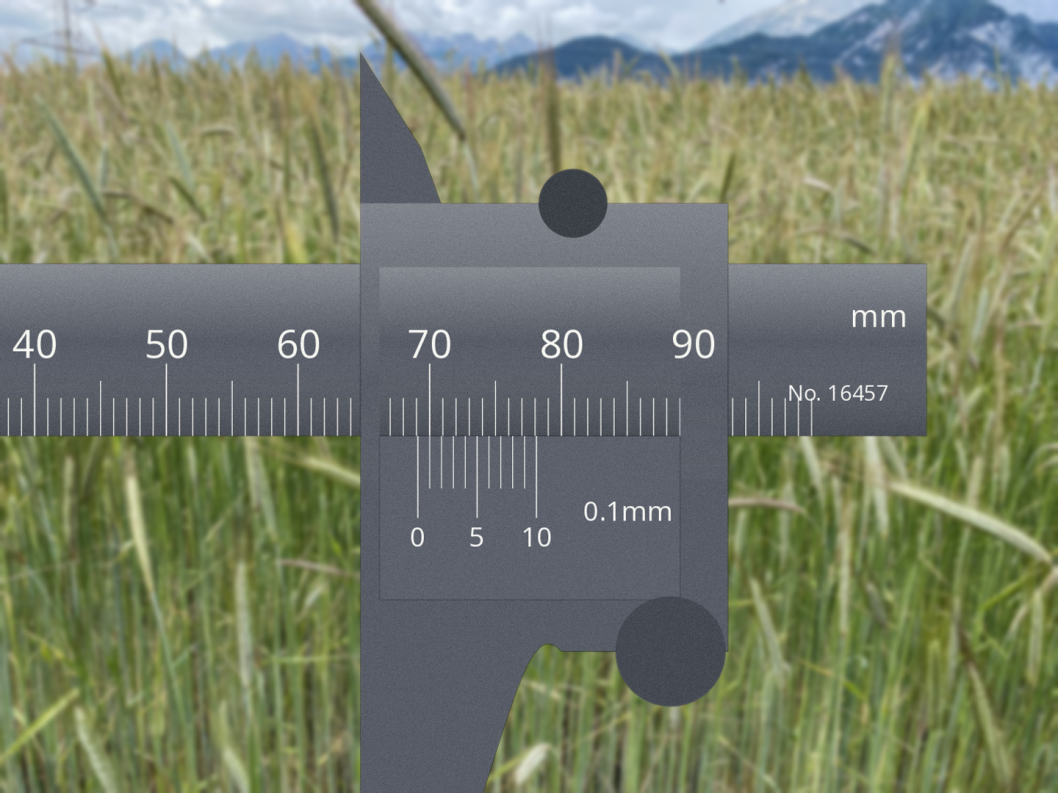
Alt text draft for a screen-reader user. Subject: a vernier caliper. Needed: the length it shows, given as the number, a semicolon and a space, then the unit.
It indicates 69.1; mm
